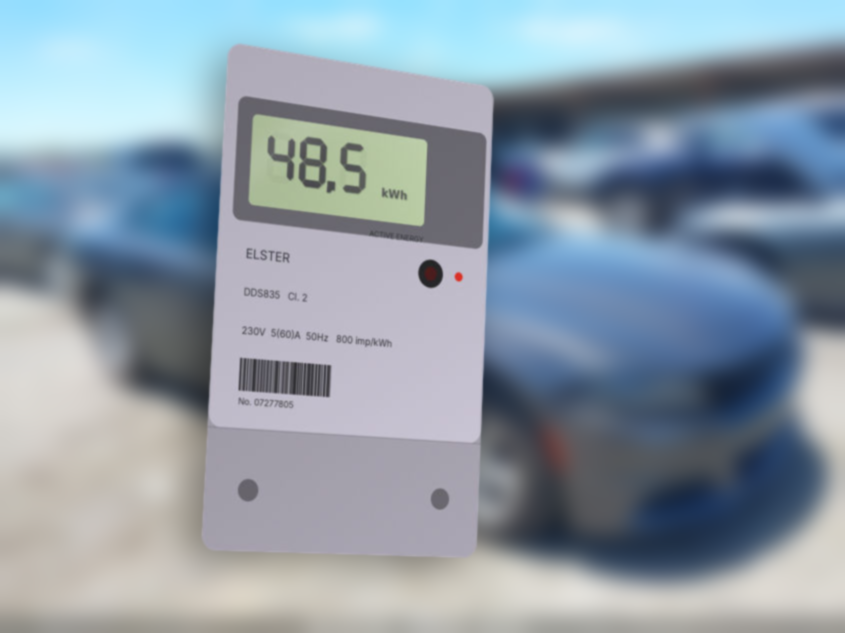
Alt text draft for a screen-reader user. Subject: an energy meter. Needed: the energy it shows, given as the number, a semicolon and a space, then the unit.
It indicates 48.5; kWh
